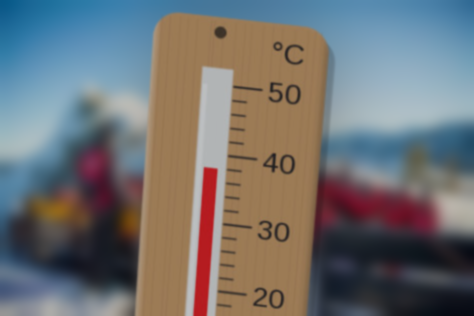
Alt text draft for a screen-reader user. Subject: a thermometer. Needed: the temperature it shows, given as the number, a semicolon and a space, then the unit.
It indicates 38; °C
